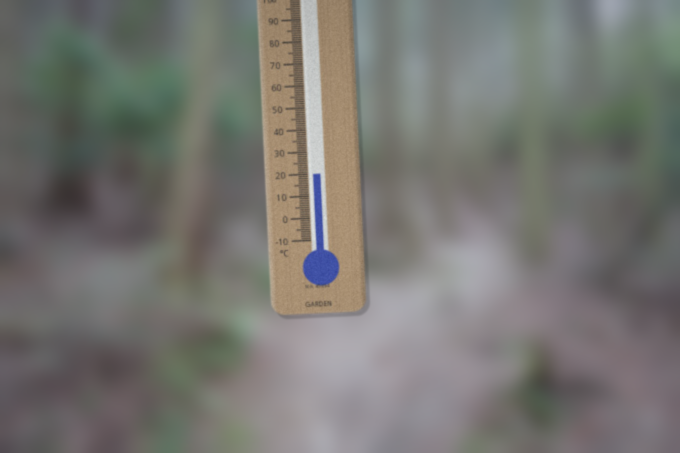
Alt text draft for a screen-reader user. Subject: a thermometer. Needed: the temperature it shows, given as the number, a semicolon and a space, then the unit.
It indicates 20; °C
